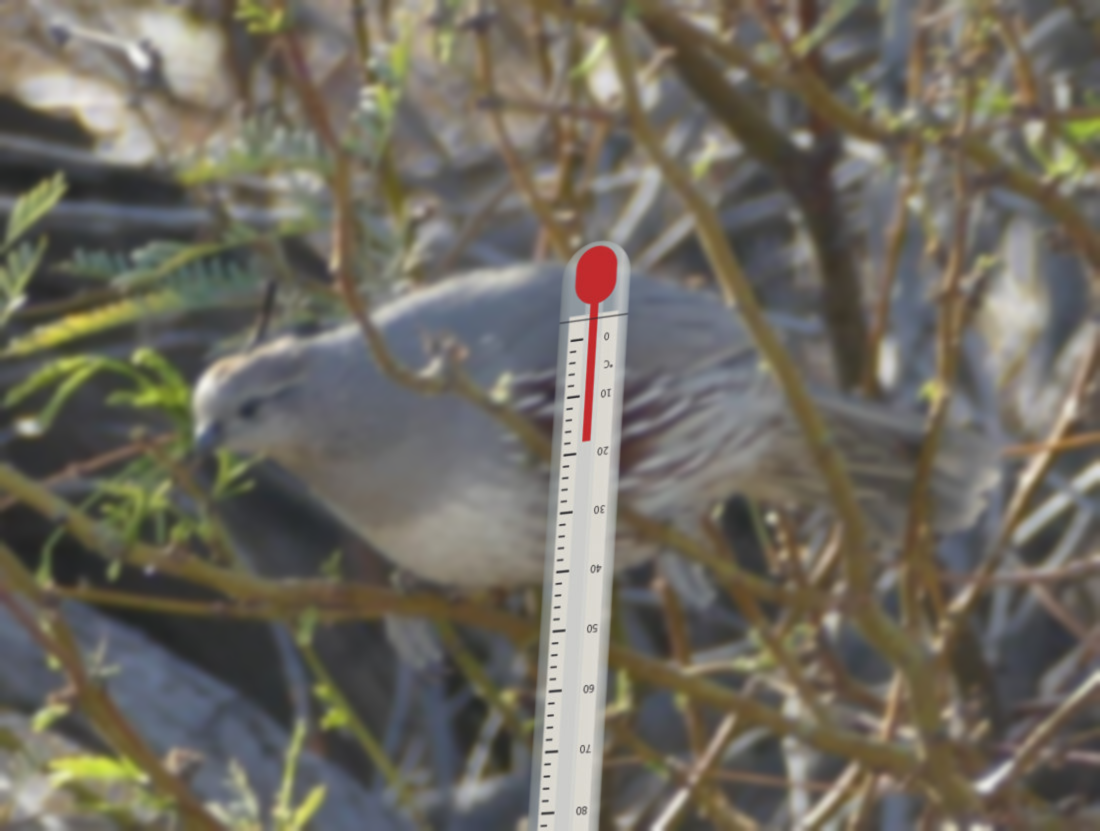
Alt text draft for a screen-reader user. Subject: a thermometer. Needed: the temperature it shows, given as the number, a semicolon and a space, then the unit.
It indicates 18; °C
